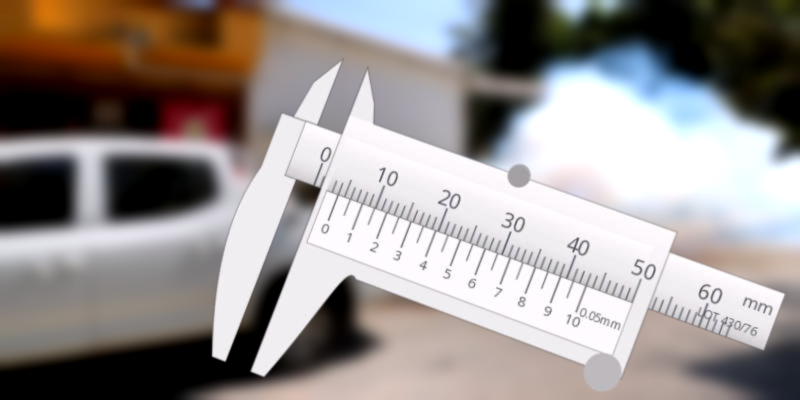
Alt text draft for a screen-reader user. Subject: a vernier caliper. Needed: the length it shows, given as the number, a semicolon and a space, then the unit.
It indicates 4.0; mm
